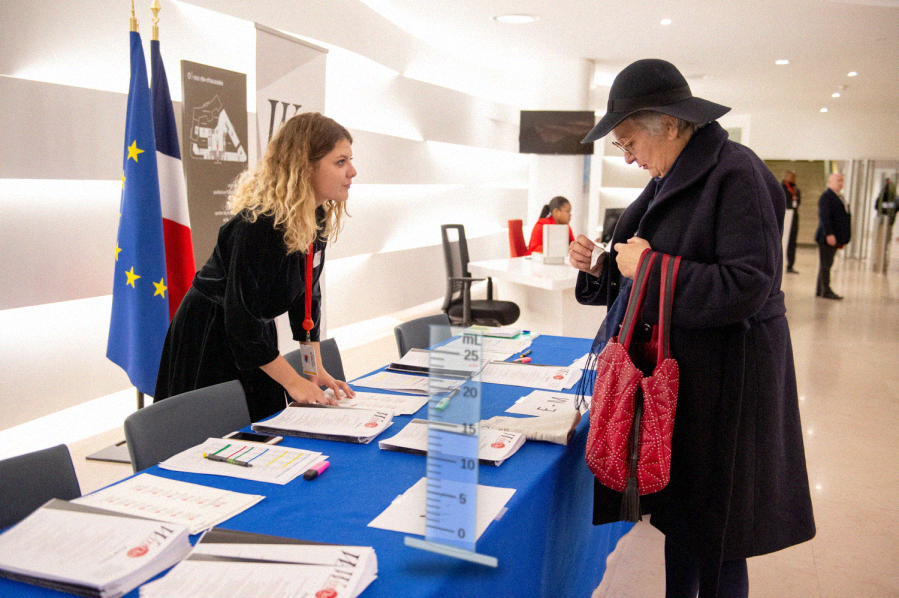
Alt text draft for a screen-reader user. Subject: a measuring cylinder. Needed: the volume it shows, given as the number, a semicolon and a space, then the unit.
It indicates 14; mL
